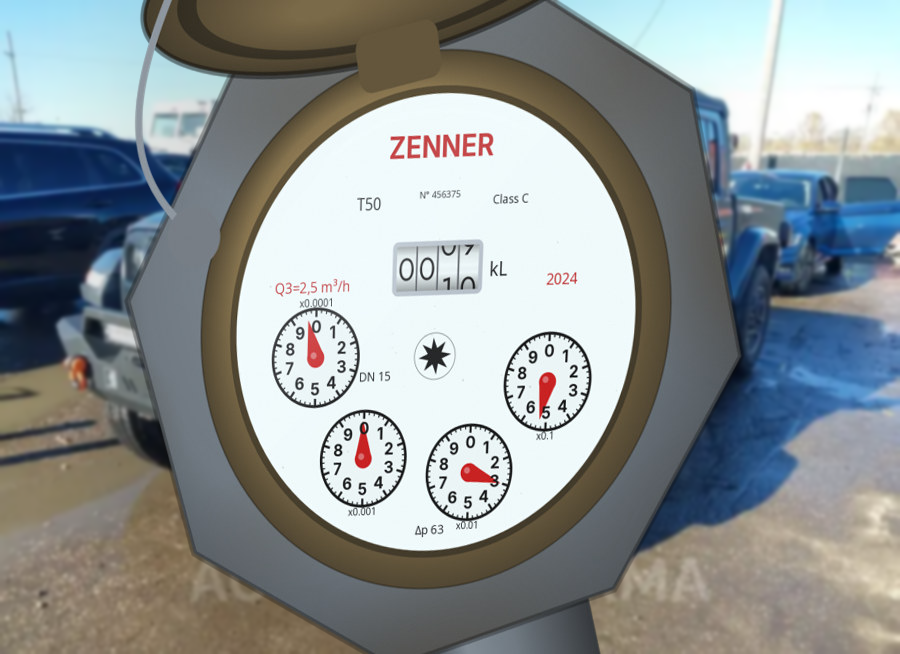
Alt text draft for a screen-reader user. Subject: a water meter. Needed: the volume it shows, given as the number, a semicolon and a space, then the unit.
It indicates 9.5299; kL
